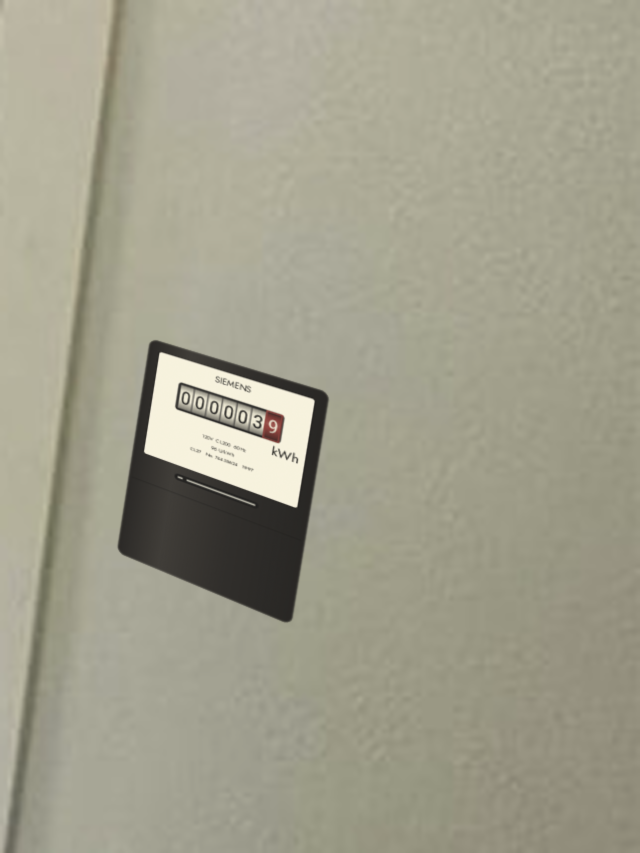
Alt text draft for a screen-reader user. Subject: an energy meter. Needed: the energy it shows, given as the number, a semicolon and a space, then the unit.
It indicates 3.9; kWh
